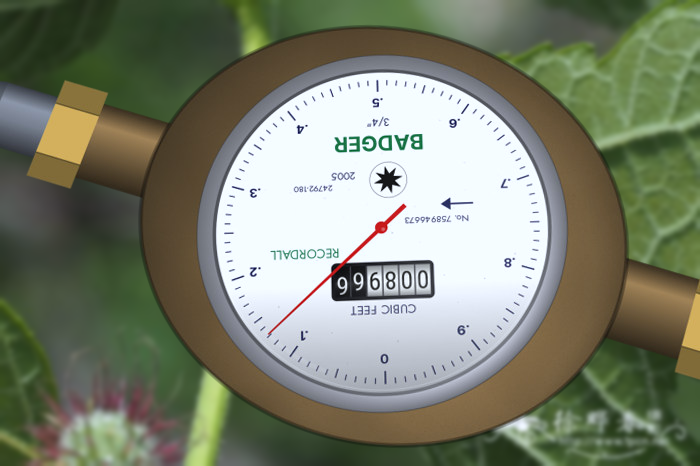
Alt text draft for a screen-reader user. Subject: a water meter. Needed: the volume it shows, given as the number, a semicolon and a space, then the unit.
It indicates 8966.13; ft³
